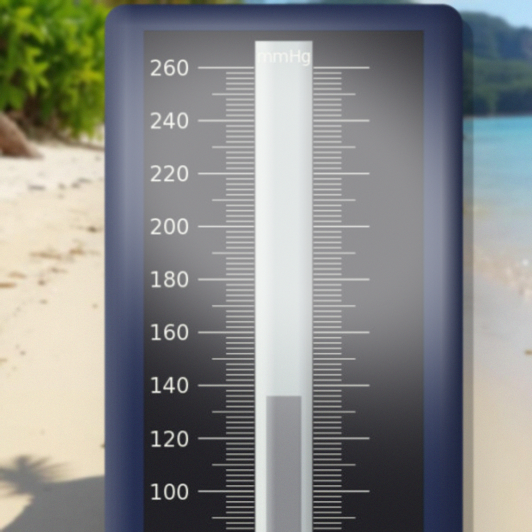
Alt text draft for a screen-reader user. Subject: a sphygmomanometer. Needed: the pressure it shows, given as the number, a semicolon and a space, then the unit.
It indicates 136; mmHg
